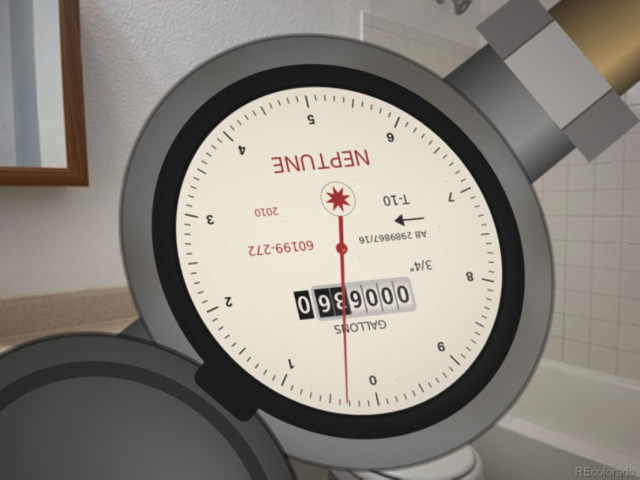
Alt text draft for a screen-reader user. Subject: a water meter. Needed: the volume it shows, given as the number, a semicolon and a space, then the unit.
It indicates 6360.3; gal
